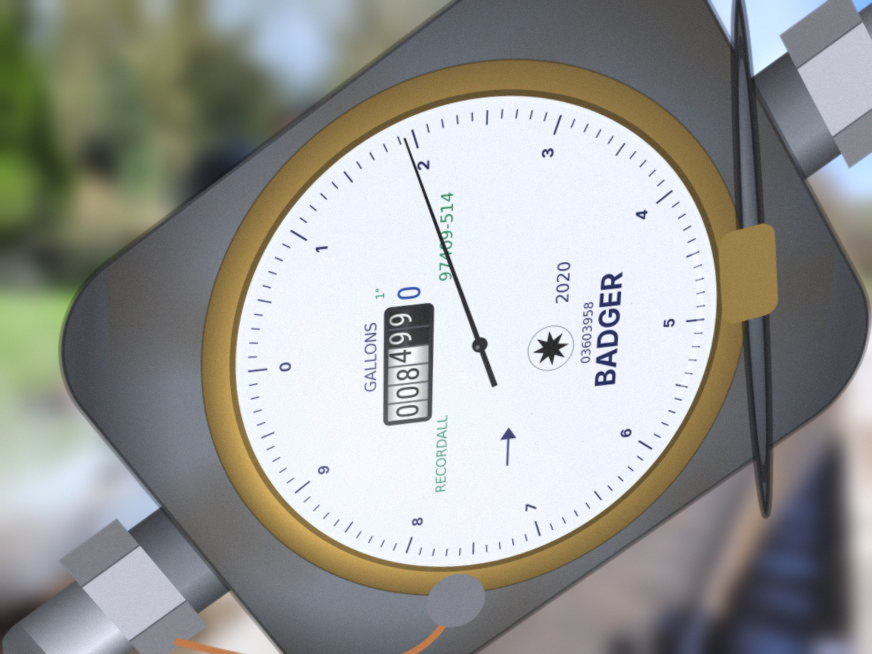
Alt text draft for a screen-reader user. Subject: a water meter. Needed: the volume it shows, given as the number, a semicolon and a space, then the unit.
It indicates 84991.9; gal
